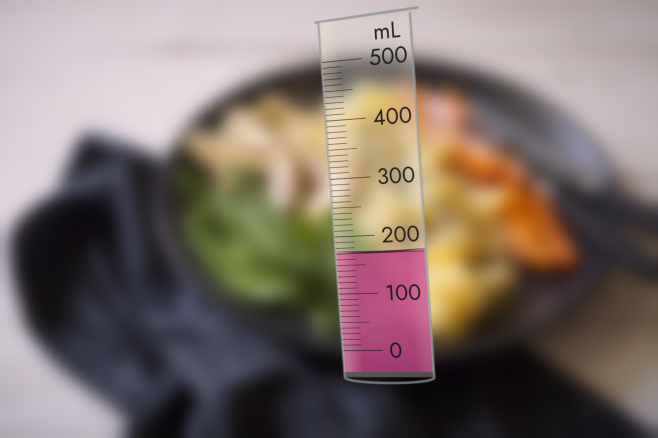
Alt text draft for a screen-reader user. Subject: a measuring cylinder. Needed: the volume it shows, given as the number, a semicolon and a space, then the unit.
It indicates 170; mL
